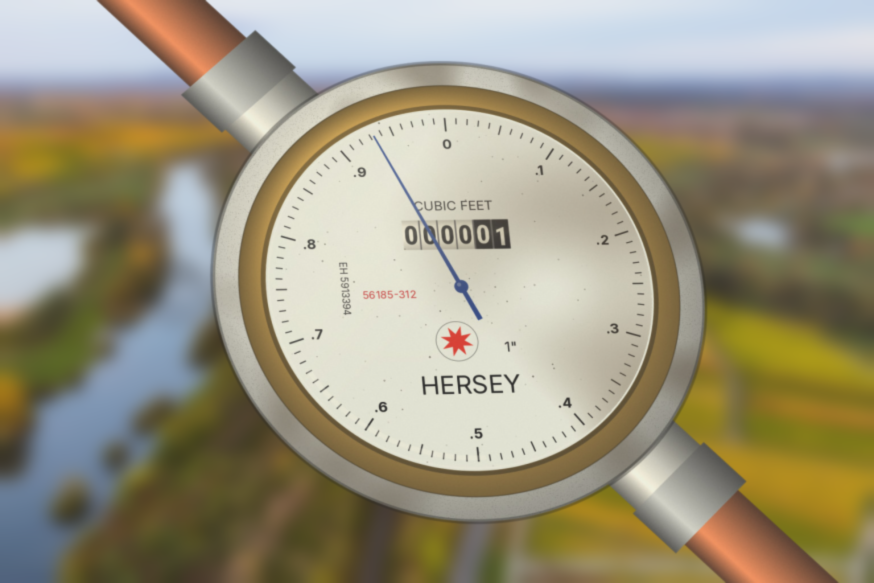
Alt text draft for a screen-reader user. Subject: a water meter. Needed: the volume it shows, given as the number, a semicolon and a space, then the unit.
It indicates 0.93; ft³
